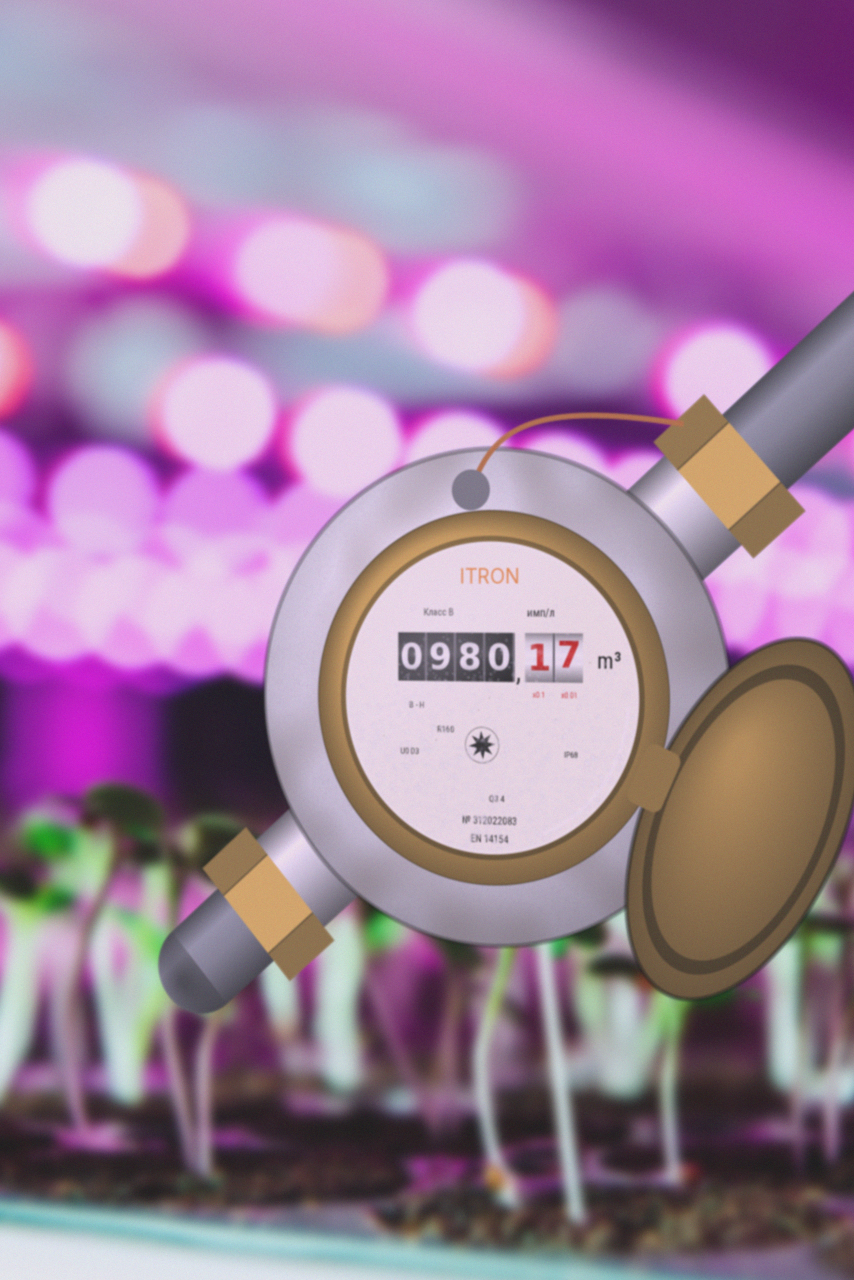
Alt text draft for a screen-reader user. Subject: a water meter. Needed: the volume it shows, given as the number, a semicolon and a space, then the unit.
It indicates 980.17; m³
